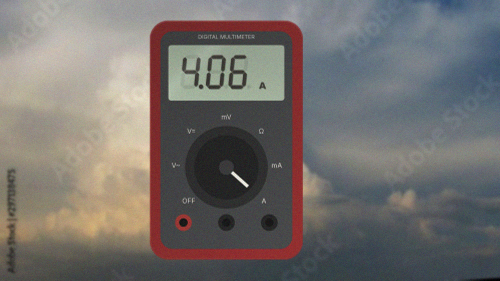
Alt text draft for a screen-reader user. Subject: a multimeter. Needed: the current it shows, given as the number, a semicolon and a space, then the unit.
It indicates 4.06; A
